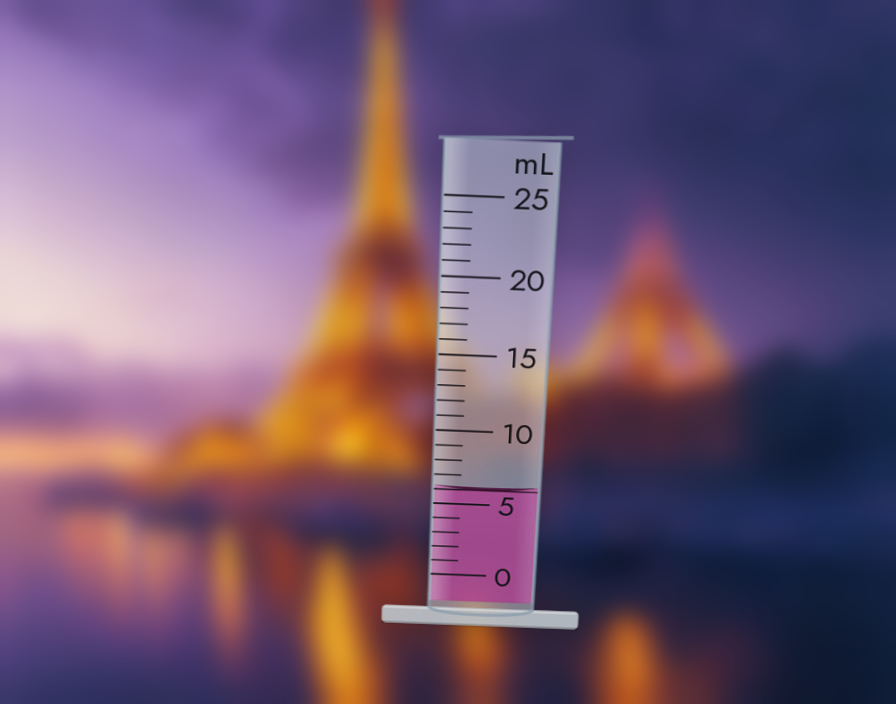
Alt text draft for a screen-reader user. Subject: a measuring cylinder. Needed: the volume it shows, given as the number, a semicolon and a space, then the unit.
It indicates 6; mL
